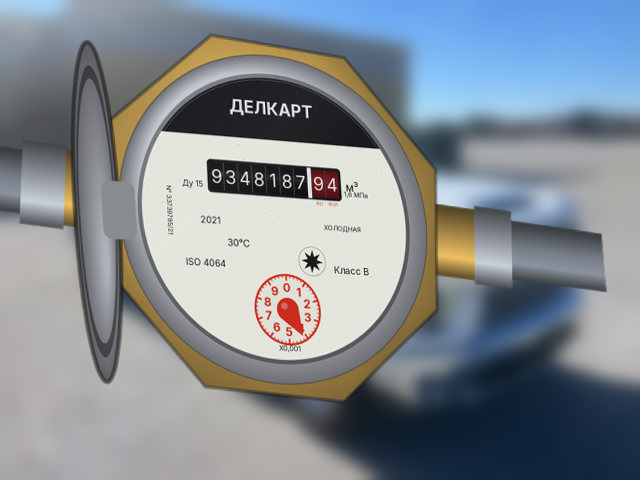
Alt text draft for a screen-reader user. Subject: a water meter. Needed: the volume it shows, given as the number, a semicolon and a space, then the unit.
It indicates 9348187.944; m³
